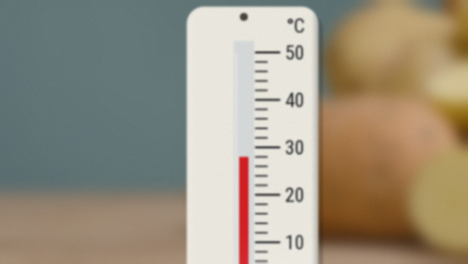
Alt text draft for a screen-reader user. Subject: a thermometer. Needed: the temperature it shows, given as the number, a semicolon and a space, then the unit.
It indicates 28; °C
